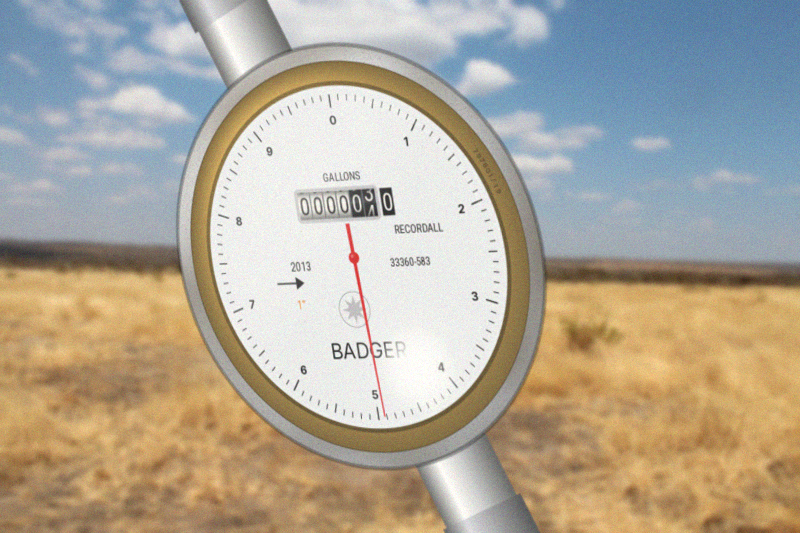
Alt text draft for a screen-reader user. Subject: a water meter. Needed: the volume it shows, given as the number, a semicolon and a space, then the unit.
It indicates 34.9; gal
